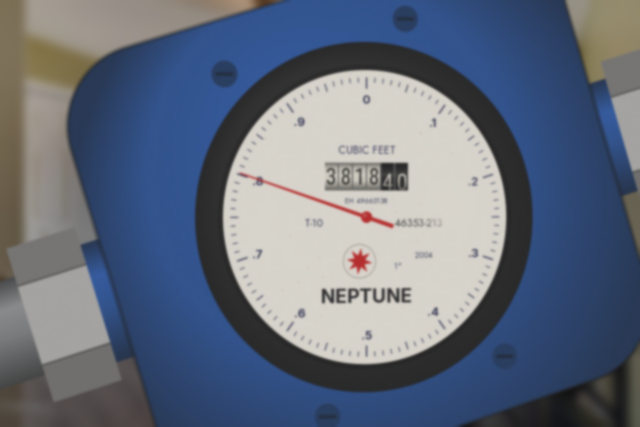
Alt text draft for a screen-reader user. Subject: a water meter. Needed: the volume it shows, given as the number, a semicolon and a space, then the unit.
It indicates 381839.80; ft³
